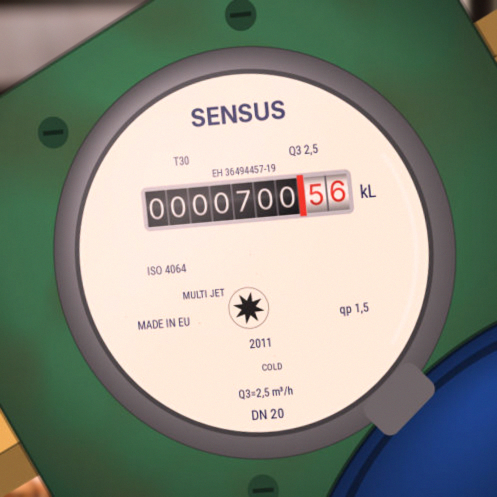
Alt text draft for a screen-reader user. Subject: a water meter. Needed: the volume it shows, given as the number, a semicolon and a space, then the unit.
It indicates 700.56; kL
